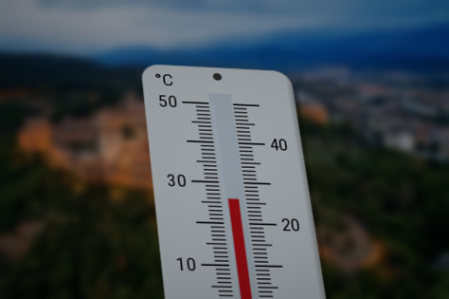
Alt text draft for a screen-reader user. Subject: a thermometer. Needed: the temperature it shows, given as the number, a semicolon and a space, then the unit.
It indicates 26; °C
